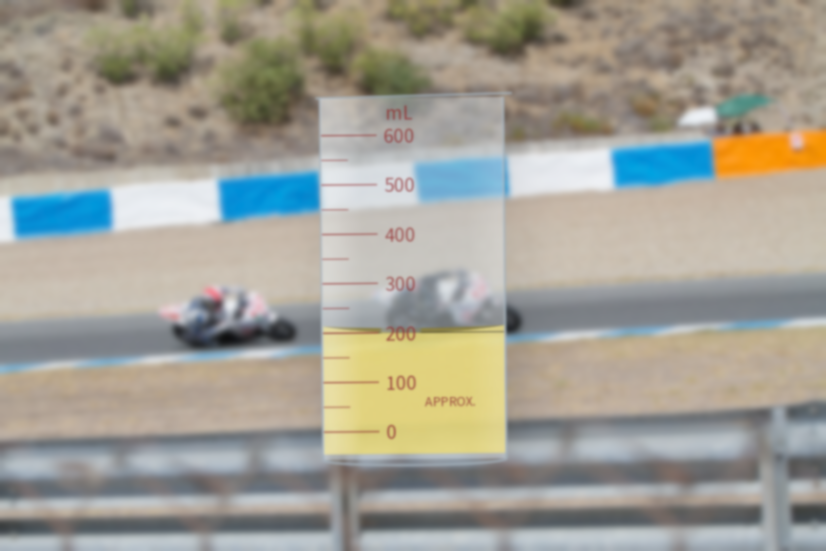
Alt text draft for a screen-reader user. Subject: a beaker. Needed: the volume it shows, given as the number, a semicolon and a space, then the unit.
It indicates 200; mL
